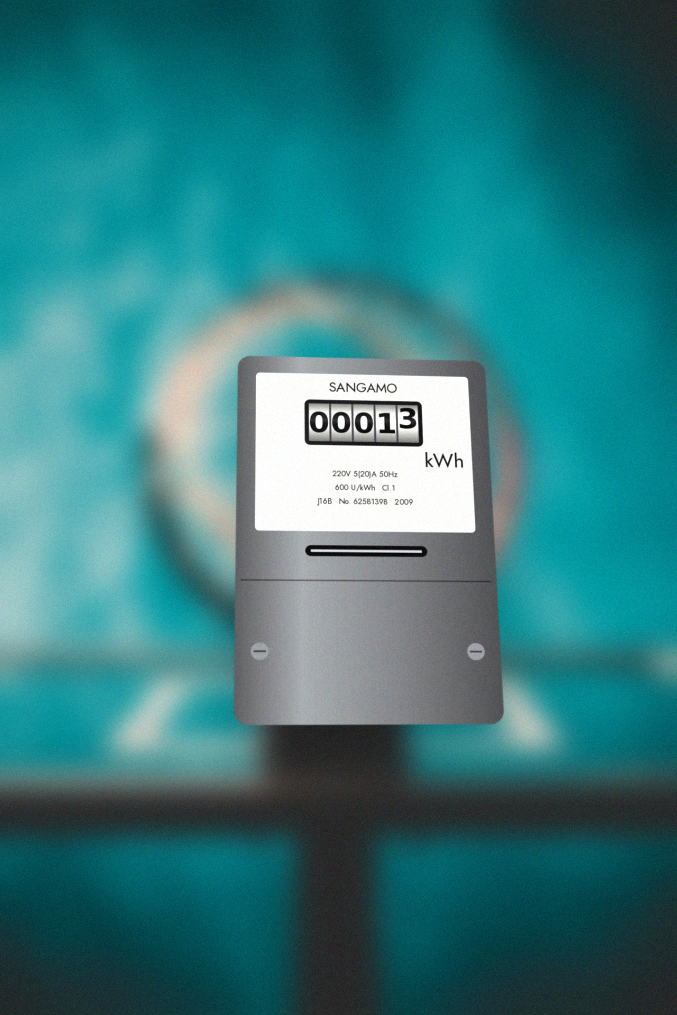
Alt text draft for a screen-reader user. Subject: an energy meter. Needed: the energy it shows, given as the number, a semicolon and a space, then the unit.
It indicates 13; kWh
